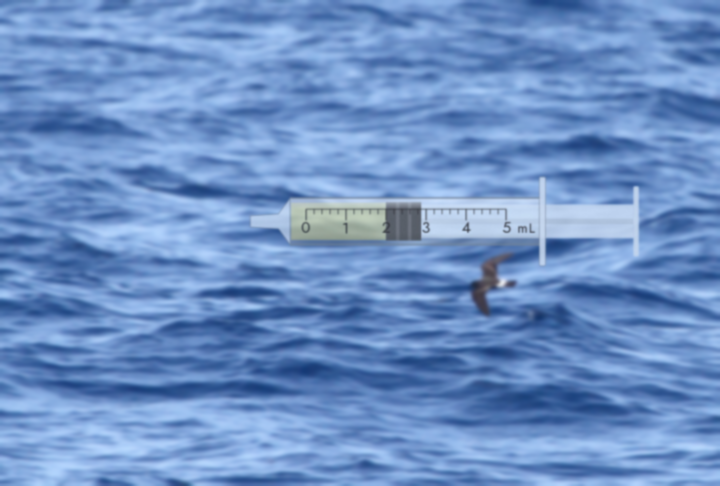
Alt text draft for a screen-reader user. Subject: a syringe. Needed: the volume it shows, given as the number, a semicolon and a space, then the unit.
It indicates 2; mL
